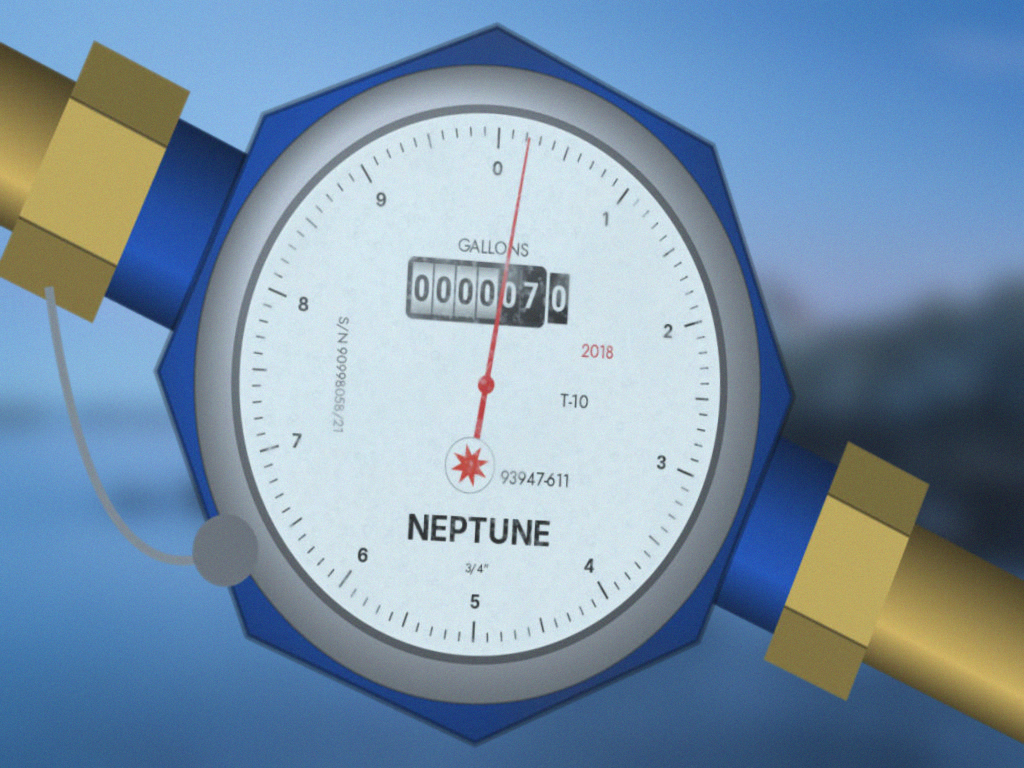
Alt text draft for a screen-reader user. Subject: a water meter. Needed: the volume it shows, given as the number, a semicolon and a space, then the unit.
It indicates 70.2; gal
